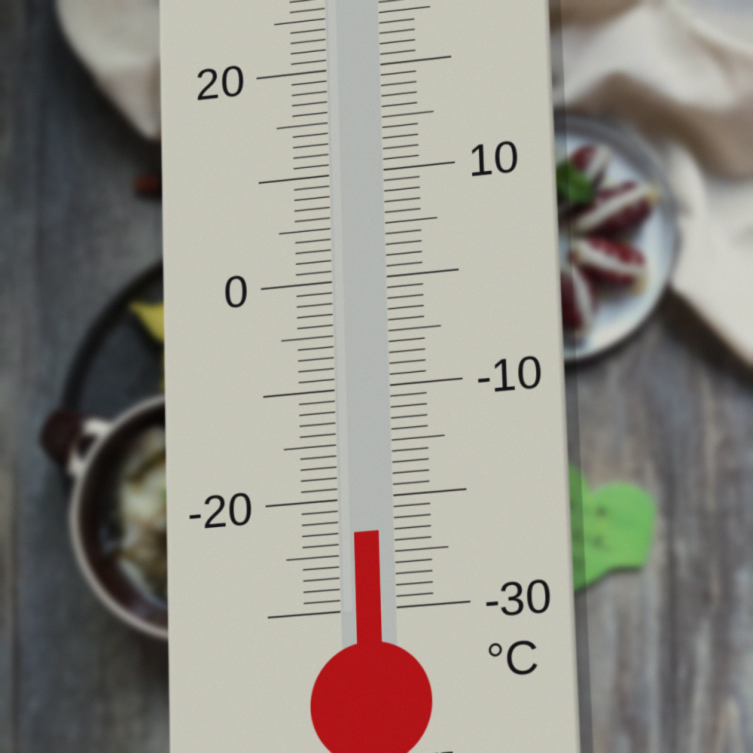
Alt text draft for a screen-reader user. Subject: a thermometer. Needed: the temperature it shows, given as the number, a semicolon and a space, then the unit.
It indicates -23; °C
